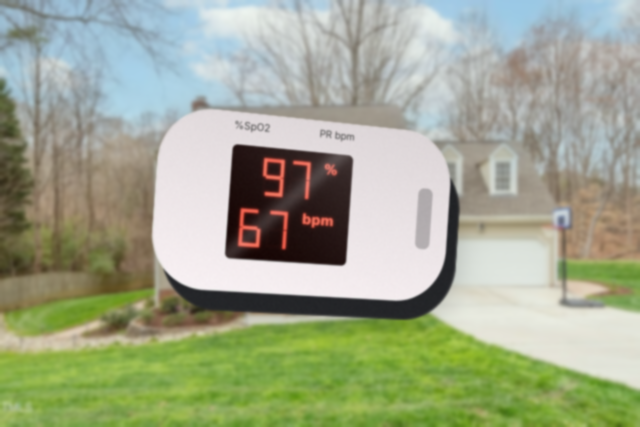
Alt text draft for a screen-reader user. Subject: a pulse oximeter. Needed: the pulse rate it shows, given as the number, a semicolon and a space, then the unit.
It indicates 67; bpm
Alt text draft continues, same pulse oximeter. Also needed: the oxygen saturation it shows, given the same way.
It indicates 97; %
